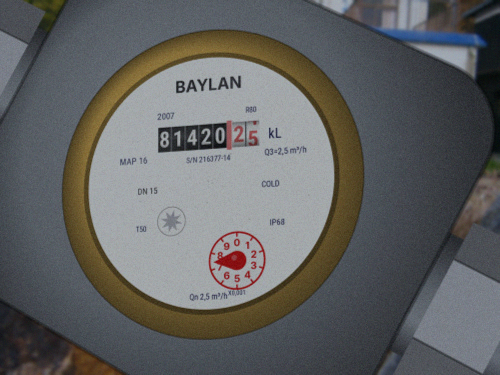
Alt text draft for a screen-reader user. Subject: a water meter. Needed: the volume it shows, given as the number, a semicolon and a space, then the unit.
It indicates 81420.247; kL
